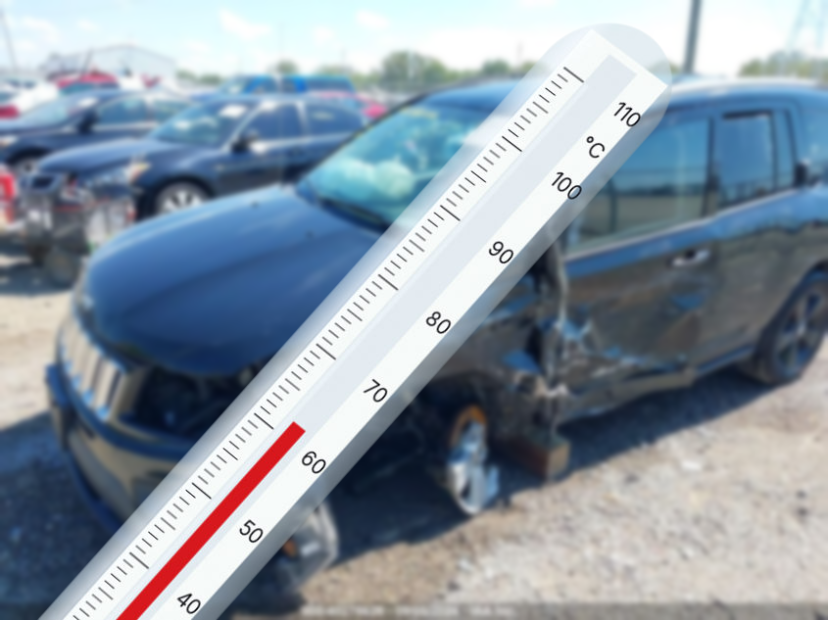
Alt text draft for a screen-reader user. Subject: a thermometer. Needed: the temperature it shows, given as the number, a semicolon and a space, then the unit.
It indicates 62; °C
